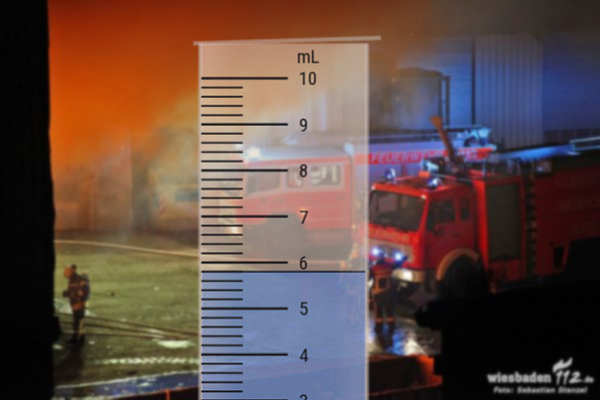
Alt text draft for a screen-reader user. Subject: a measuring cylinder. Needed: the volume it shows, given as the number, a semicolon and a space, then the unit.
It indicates 5.8; mL
